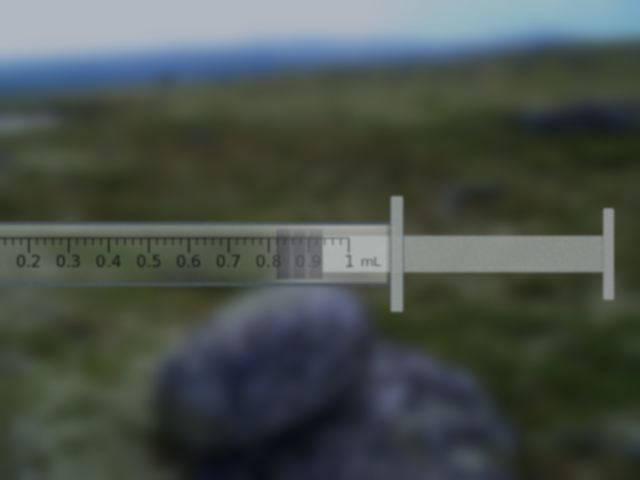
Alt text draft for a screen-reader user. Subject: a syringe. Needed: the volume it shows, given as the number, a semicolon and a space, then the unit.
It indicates 0.82; mL
